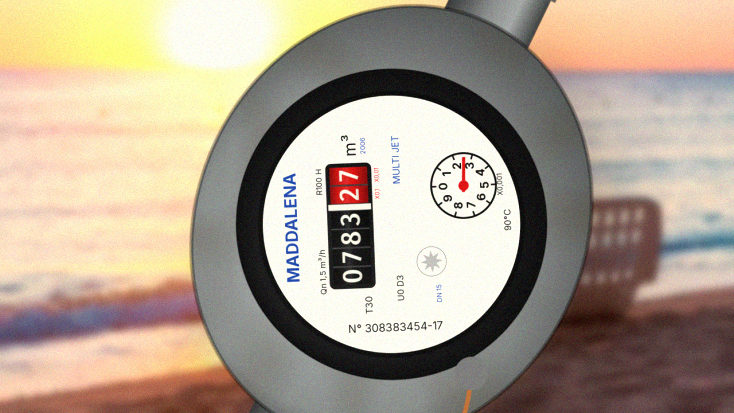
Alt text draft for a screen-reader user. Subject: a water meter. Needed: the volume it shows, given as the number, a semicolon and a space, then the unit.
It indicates 783.272; m³
